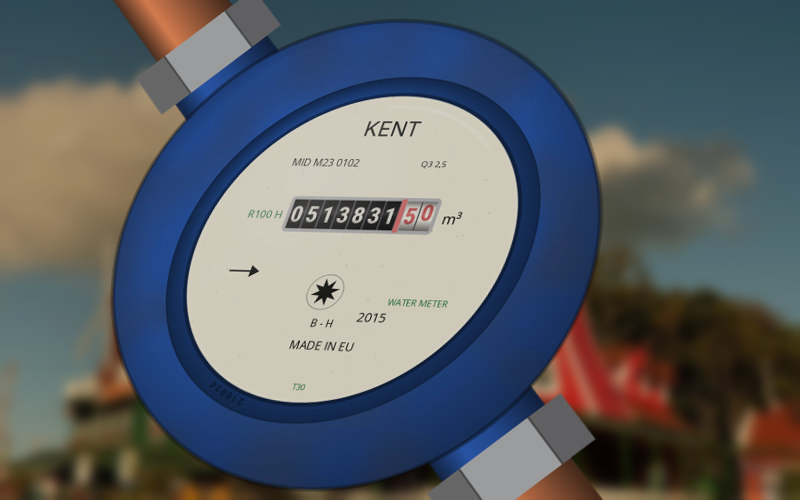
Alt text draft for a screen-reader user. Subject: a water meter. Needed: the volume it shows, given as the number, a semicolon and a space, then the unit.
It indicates 513831.50; m³
